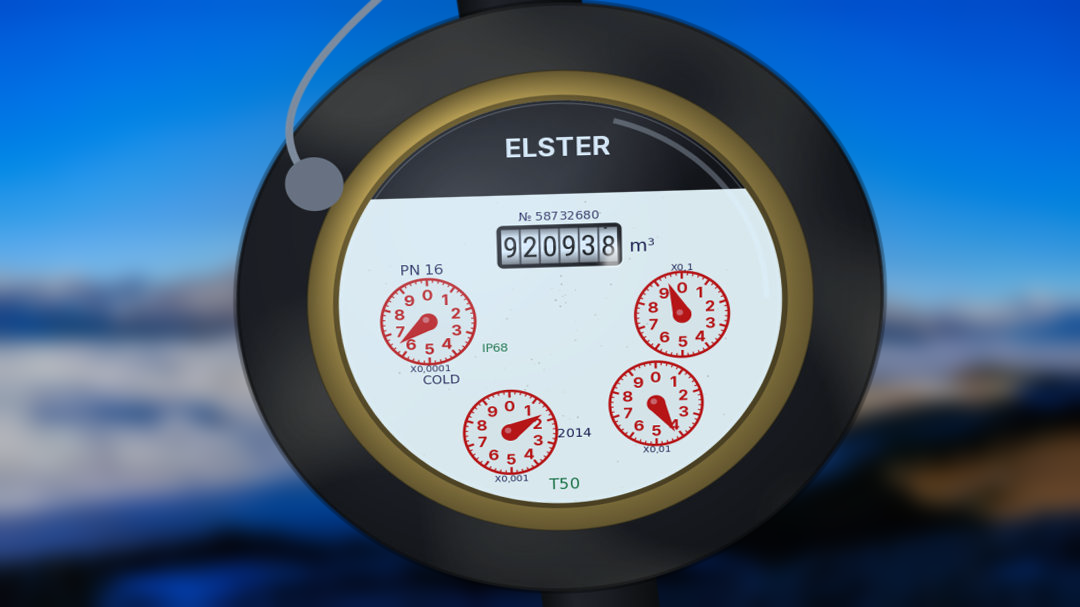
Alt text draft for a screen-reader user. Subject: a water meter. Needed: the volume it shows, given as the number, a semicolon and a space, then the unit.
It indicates 920937.9416; m³
